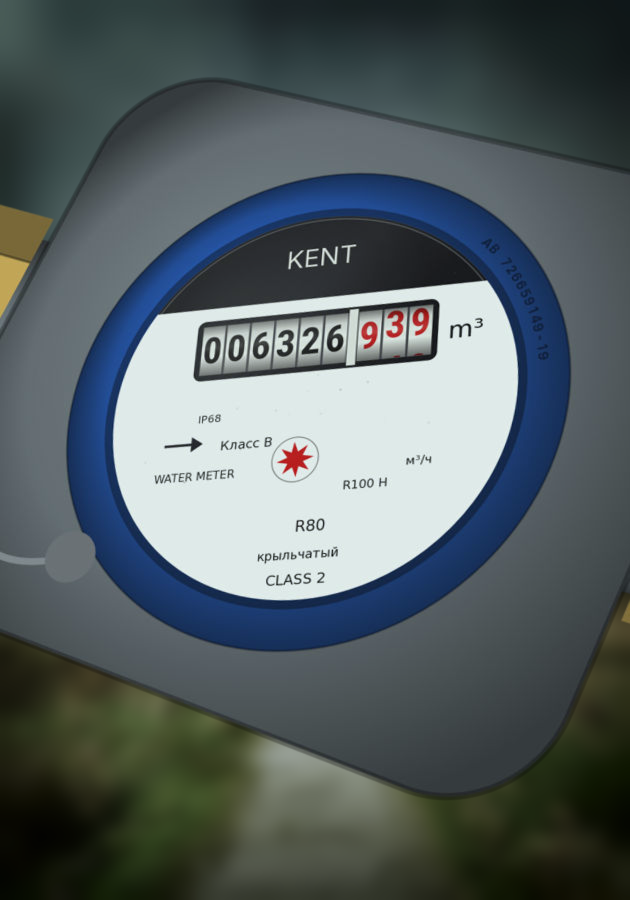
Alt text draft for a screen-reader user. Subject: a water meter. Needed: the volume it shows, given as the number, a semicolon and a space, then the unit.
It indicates 6326.939; m³
